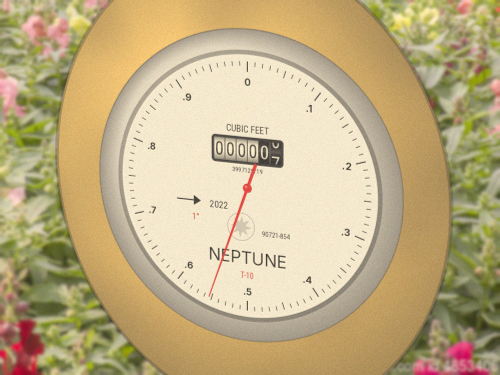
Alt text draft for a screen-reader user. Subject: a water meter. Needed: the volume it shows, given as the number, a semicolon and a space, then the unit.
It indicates 6.55; ft³
